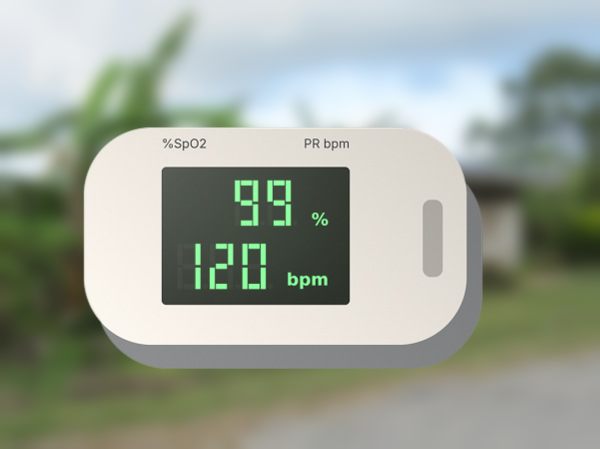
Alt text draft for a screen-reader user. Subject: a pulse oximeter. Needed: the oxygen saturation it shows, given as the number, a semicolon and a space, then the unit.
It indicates 99; %
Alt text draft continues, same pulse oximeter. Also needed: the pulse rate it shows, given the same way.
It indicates 120; bpm
